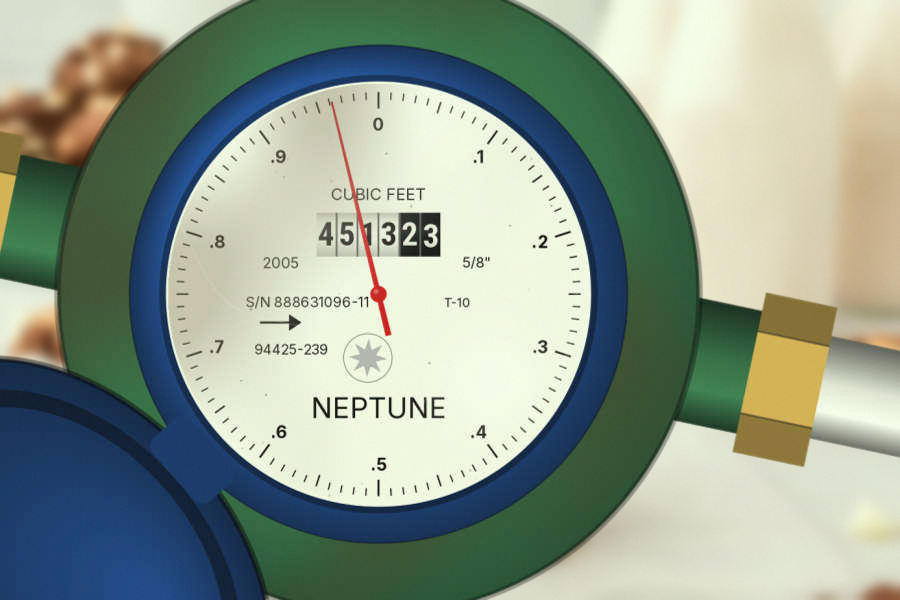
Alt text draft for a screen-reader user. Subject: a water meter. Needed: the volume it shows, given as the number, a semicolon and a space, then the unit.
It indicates 451322.96; ft³
